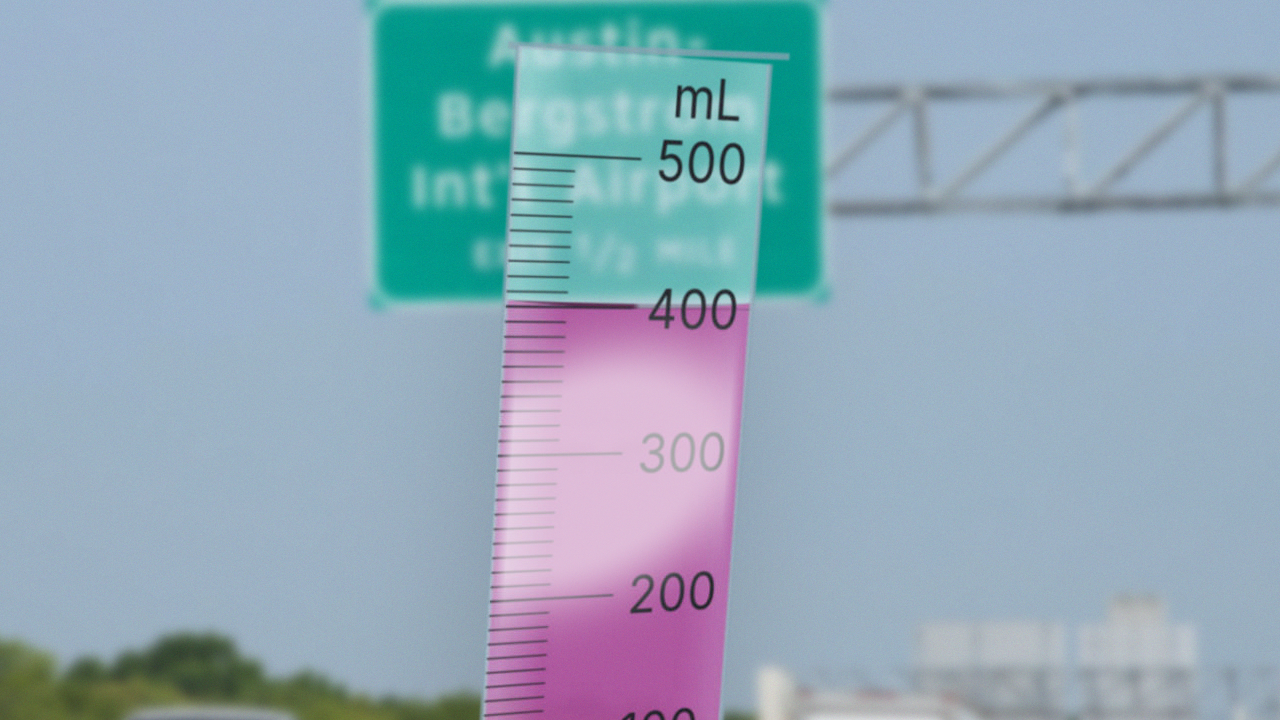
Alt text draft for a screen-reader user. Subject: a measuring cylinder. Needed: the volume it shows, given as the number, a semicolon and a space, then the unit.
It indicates 400; mL
